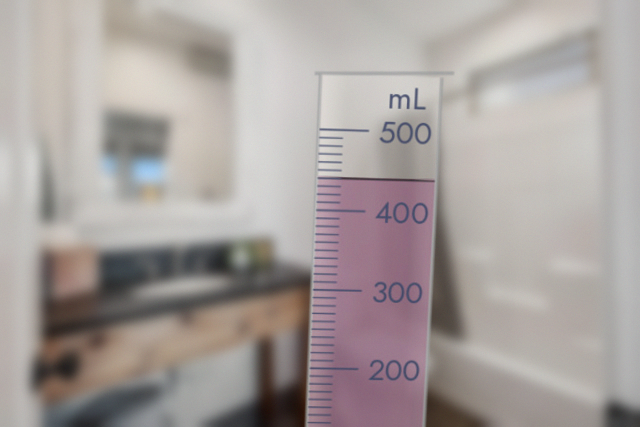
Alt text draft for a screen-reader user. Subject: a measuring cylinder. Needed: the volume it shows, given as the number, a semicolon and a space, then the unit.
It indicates 440; mL
